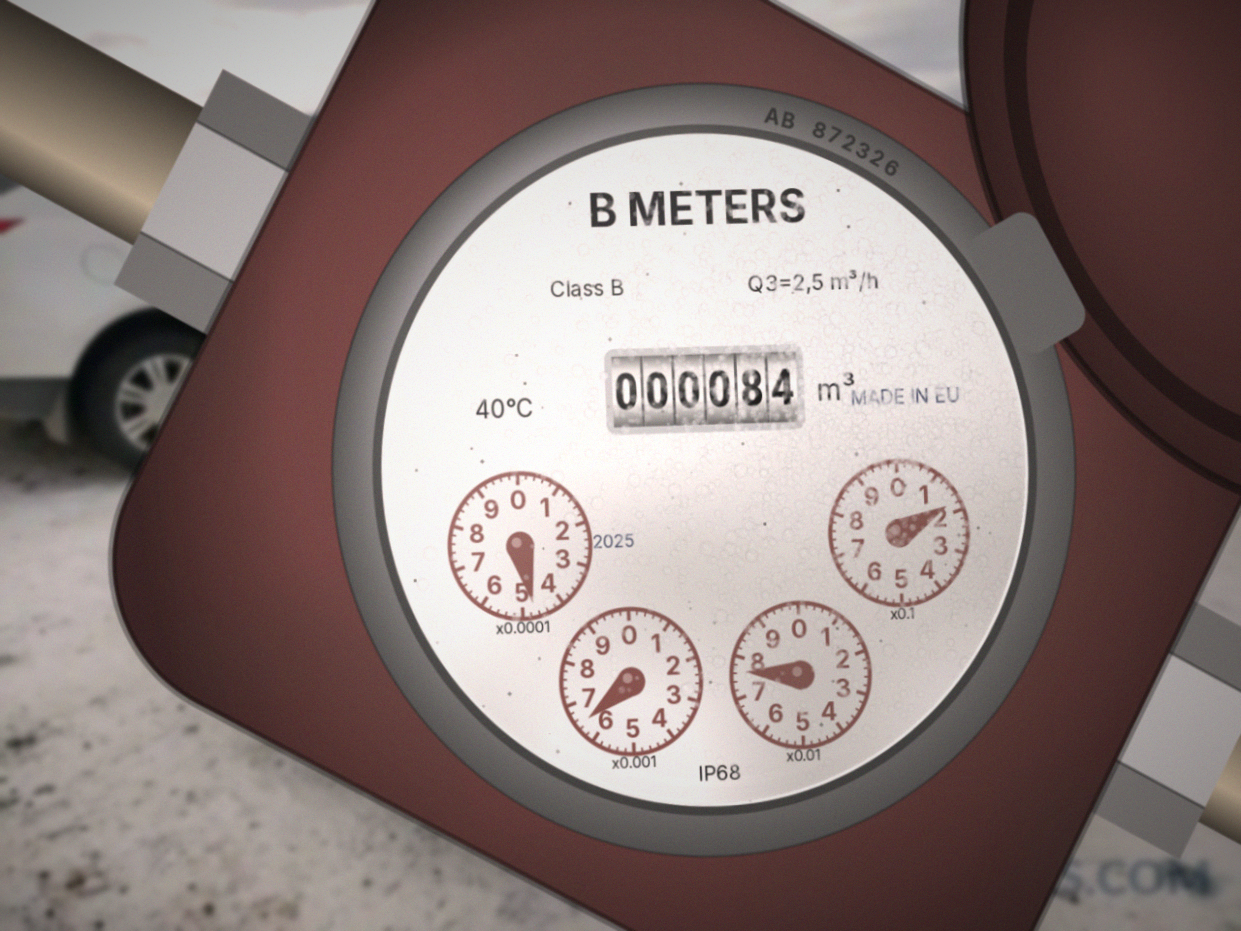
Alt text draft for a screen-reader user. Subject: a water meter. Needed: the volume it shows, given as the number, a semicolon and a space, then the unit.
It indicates 84.1764; m³
